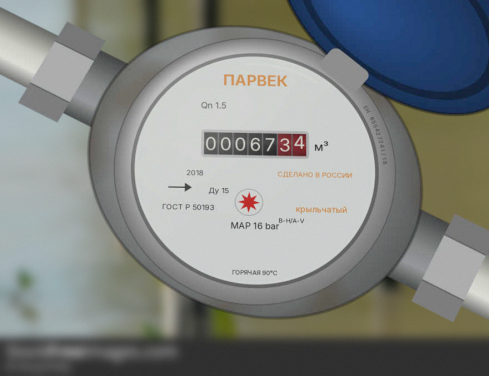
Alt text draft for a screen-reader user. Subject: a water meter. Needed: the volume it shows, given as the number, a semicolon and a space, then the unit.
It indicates 67.34; m³
